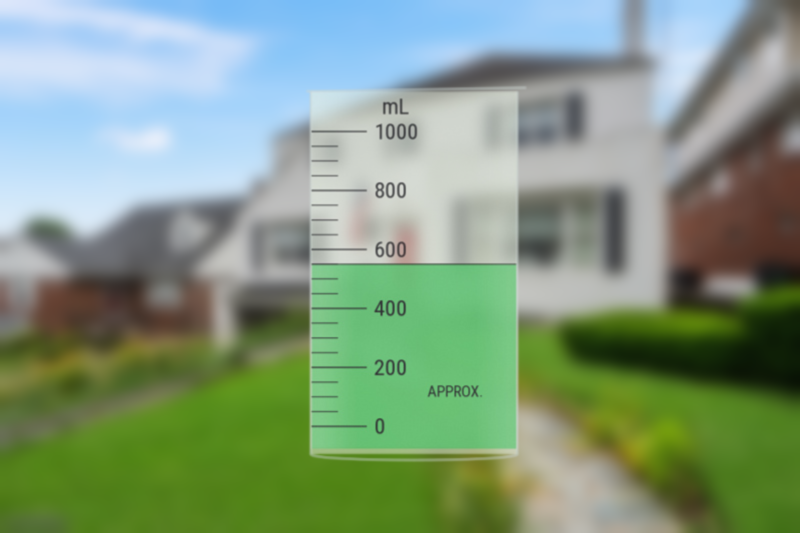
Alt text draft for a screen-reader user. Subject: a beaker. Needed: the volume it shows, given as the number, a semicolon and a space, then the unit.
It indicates 550; mL
